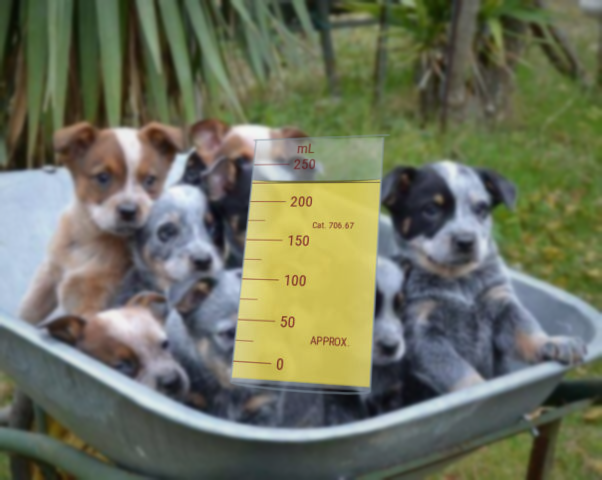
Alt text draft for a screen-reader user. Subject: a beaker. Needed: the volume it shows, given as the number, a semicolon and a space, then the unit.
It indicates 225; mL
